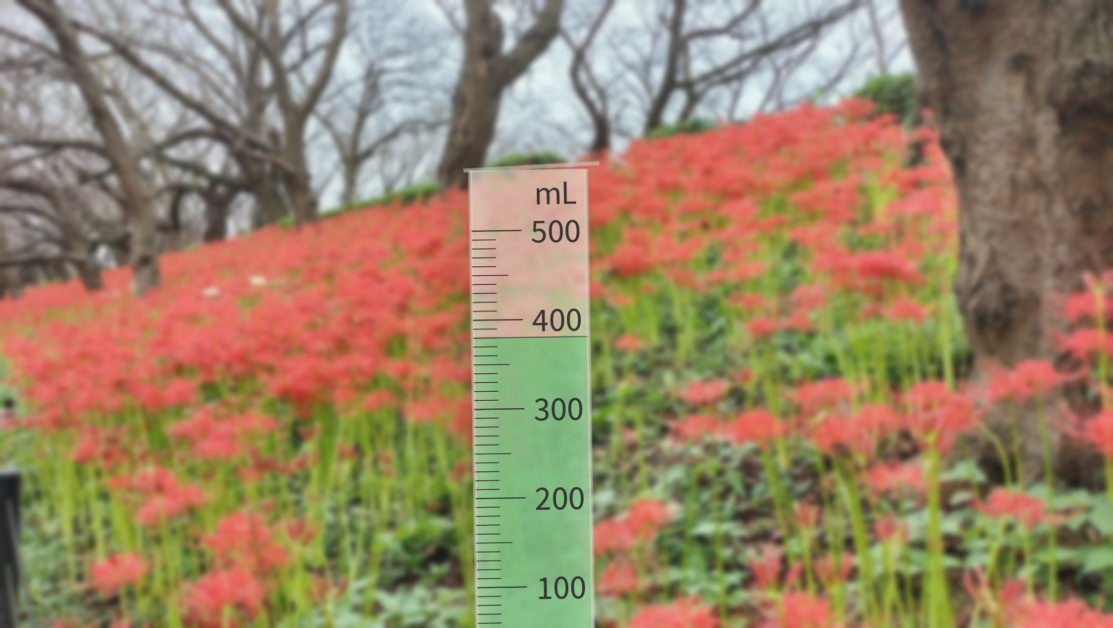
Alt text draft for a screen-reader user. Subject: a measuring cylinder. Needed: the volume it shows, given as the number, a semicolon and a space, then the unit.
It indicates 380; mL
